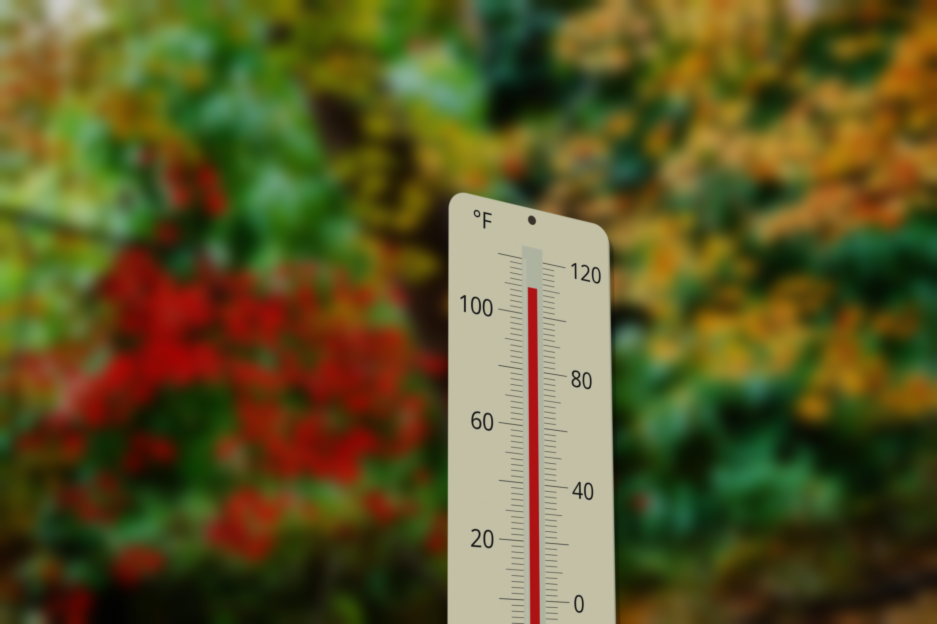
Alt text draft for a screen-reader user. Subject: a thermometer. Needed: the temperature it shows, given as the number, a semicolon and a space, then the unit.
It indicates 110; °F
